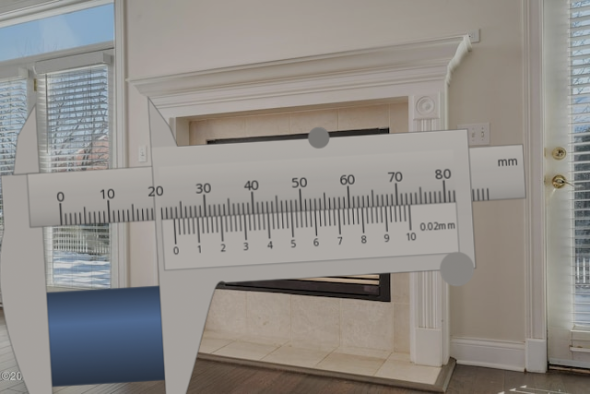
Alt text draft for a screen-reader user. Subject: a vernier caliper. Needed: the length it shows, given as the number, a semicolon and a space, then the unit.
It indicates 23.5; mm
